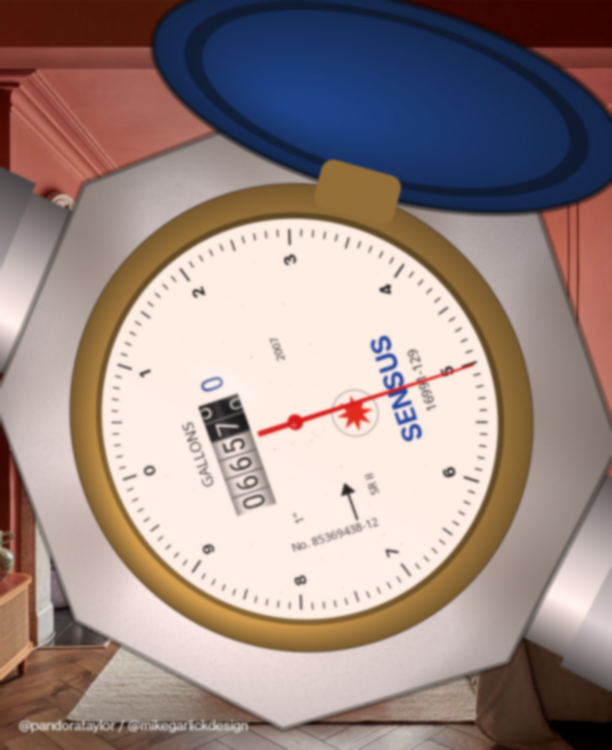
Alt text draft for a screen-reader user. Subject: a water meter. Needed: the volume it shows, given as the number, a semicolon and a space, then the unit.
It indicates 665785.0; gal
